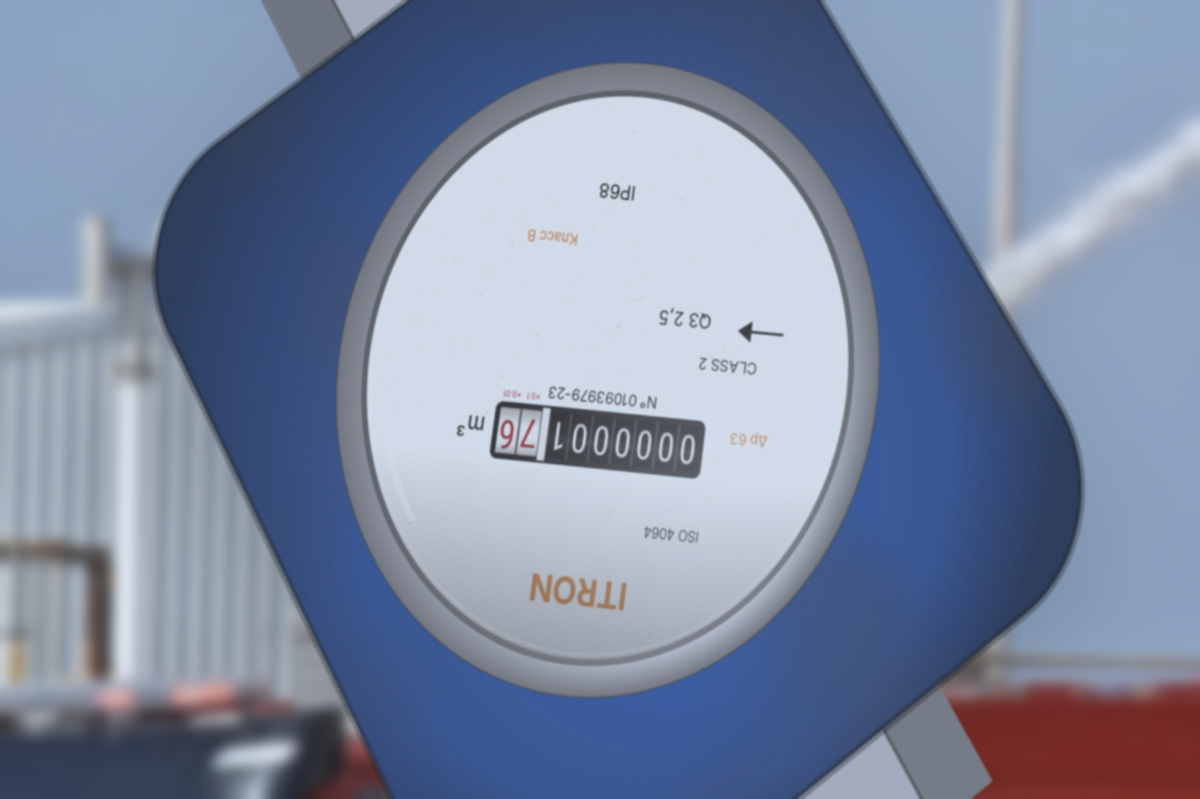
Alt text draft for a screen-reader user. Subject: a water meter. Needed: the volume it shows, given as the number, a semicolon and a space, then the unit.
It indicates 1.76; m³
